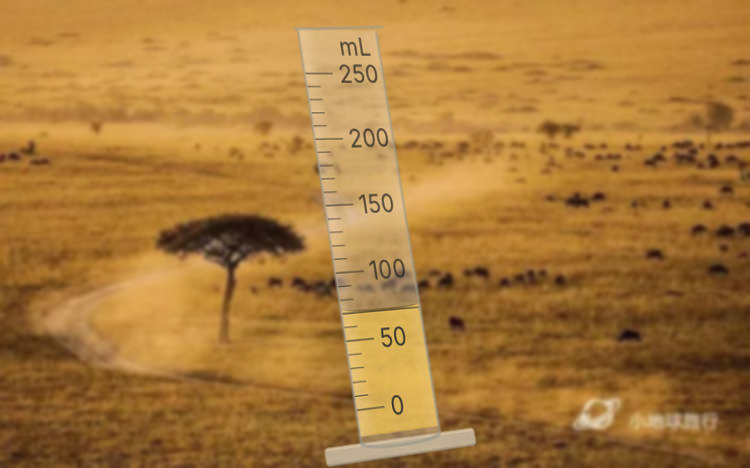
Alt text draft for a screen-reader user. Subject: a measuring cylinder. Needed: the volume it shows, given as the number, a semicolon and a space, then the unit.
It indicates 70; mL
